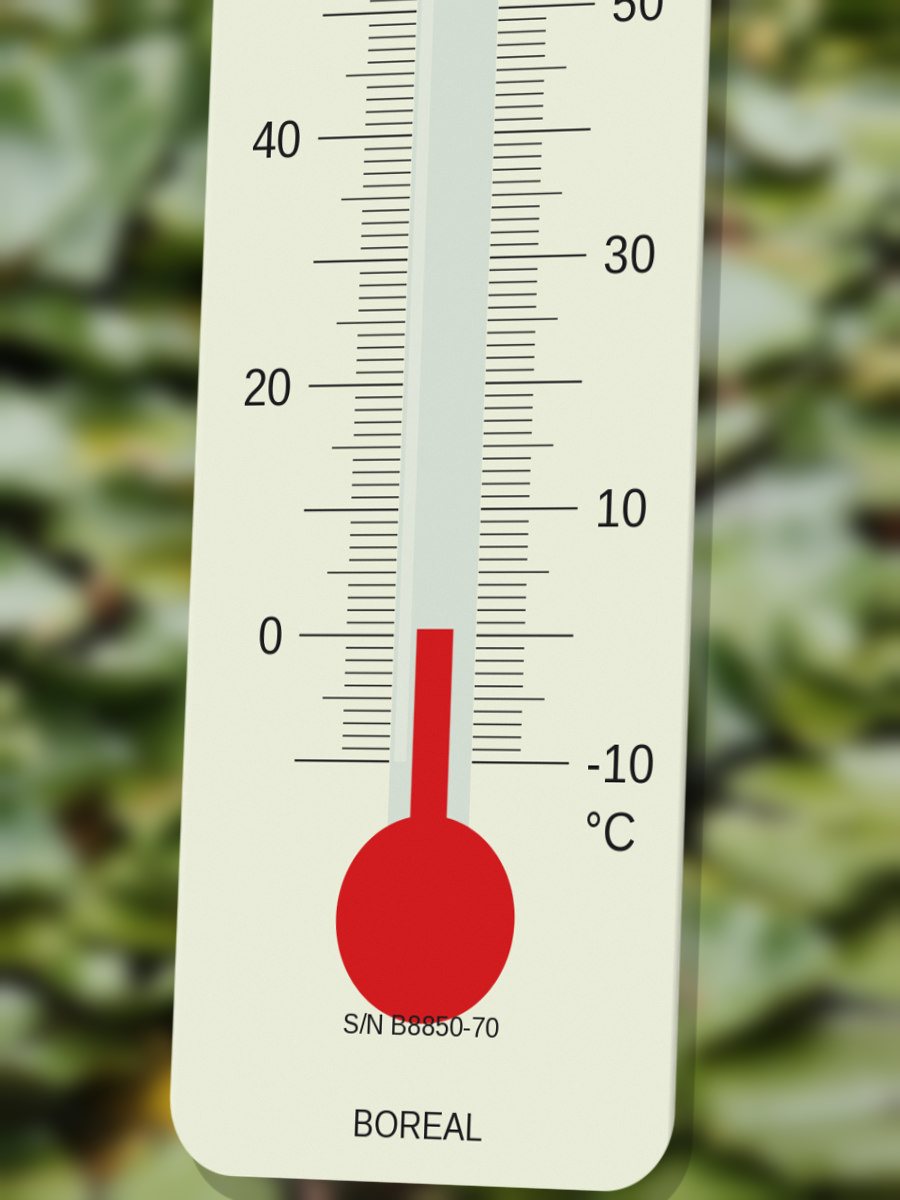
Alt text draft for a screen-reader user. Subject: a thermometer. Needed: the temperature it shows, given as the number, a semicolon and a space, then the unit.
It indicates 0.5; °C
